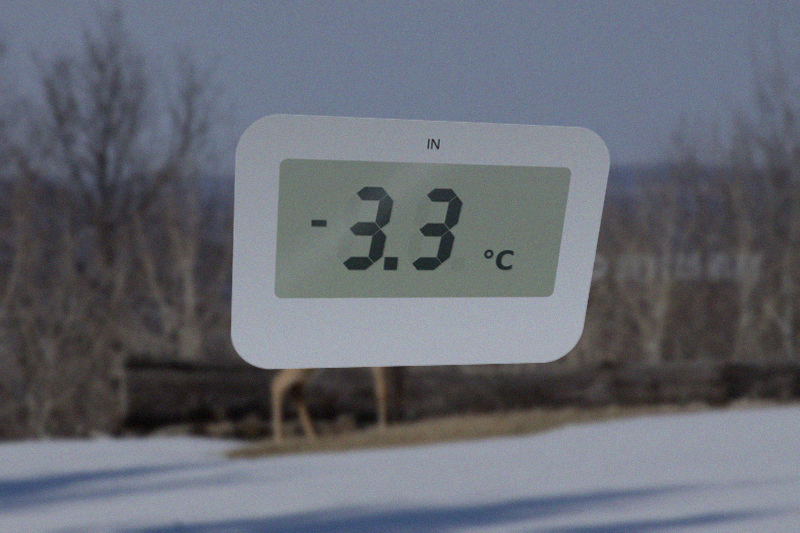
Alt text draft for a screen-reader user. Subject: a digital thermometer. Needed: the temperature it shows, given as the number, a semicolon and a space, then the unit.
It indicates -3.3; °C
